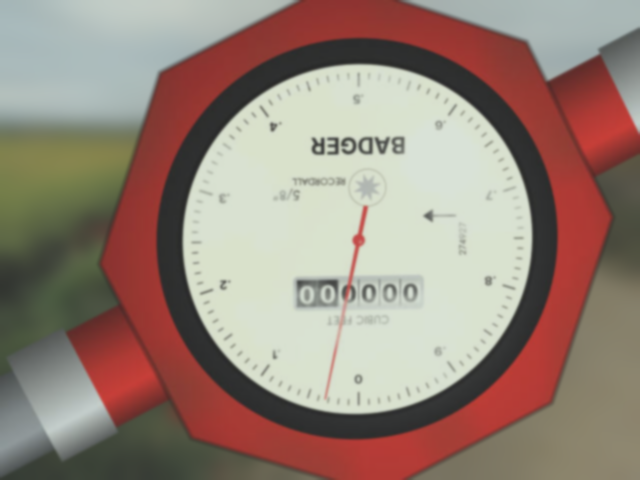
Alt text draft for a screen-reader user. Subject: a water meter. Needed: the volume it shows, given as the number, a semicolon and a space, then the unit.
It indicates 0.03; ft³
